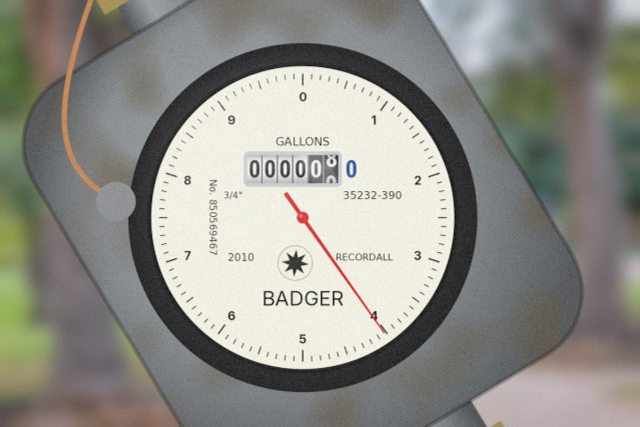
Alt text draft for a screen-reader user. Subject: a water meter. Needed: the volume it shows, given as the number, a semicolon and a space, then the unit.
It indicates 84.0; gal
